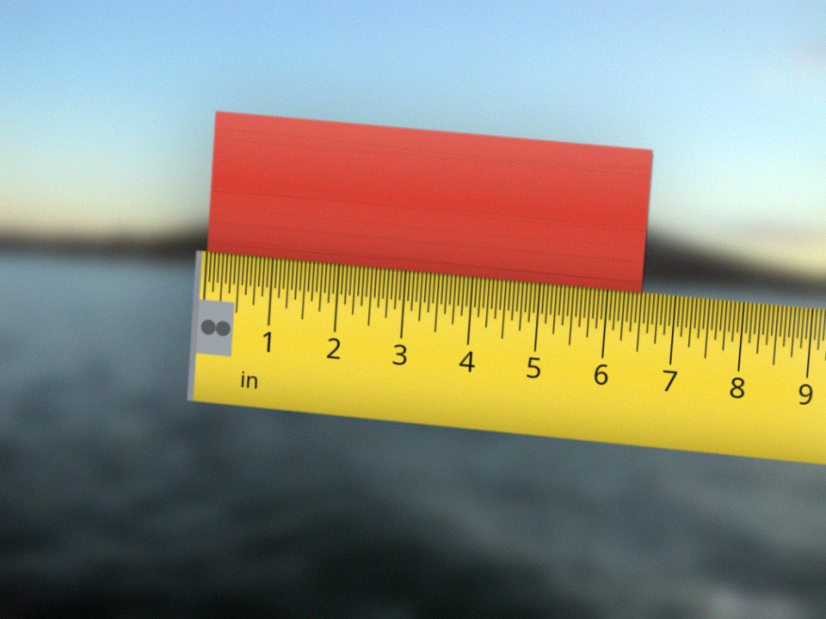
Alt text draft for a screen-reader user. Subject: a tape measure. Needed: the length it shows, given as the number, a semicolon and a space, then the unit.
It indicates 6.5; in
